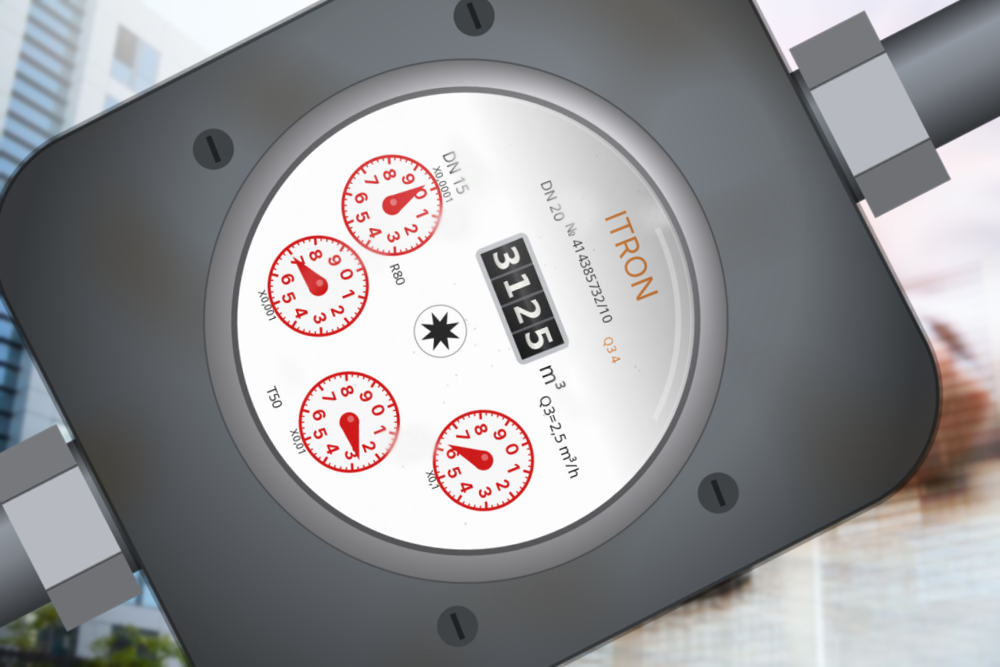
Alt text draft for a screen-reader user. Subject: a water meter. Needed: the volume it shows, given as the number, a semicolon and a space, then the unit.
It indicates 3125.6269; m³
